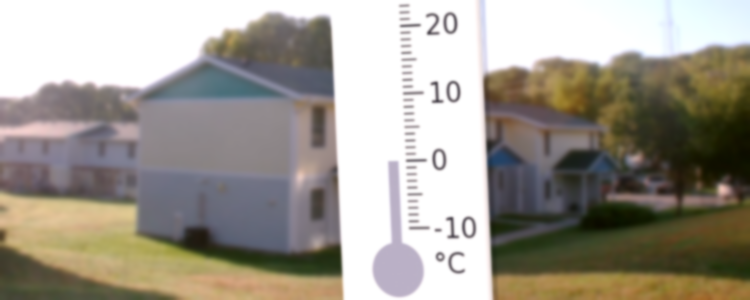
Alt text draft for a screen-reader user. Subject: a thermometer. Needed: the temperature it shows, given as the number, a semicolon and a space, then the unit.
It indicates 0; °C
